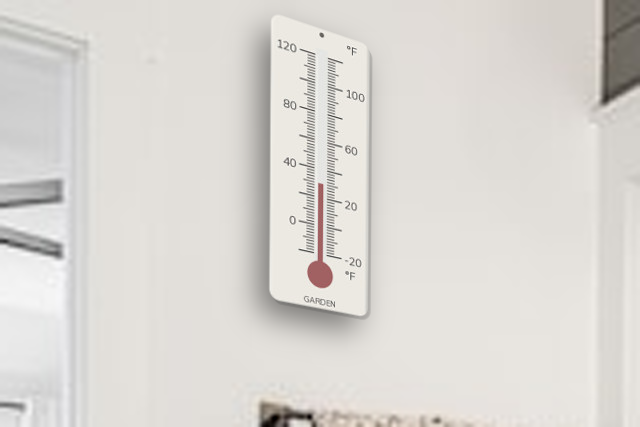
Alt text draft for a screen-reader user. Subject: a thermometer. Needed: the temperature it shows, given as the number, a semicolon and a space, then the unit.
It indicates 30; °F
